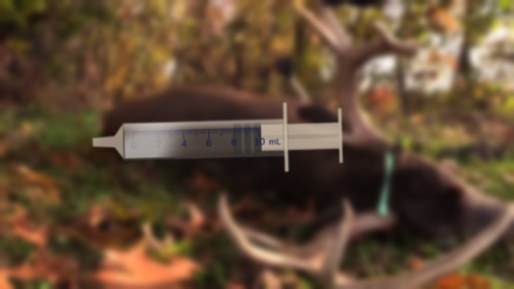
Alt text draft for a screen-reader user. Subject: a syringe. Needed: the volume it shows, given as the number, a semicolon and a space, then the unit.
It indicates 8; mL
